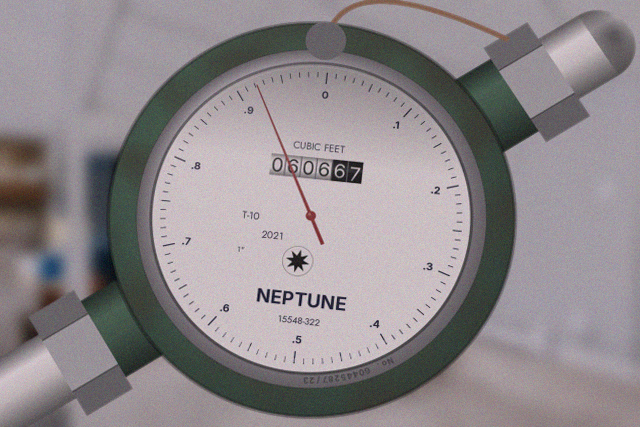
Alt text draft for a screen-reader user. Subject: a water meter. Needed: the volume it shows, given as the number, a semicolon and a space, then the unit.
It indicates 60666.92; ft³
